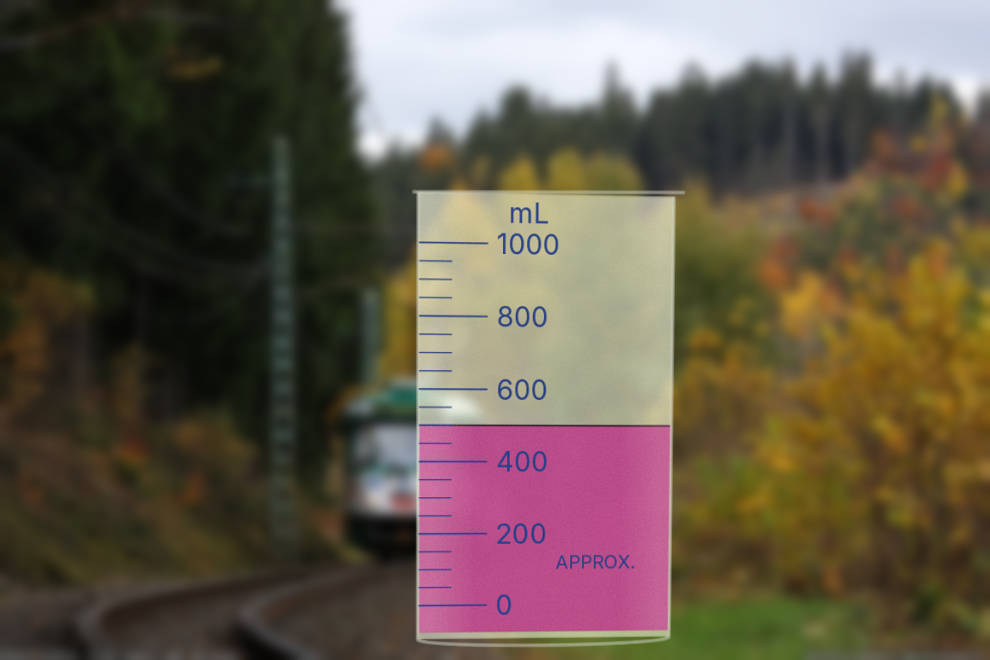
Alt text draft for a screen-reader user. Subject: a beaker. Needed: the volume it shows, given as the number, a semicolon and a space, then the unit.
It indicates 500; mL
